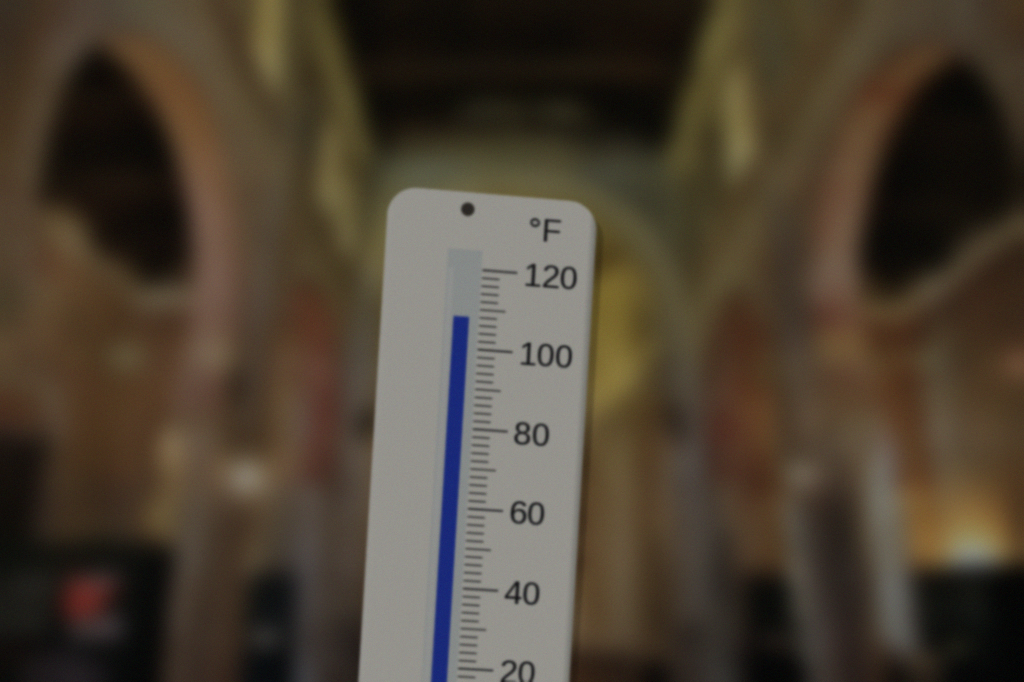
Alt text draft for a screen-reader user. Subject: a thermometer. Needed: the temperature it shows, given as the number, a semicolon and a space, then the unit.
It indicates 108; °F
